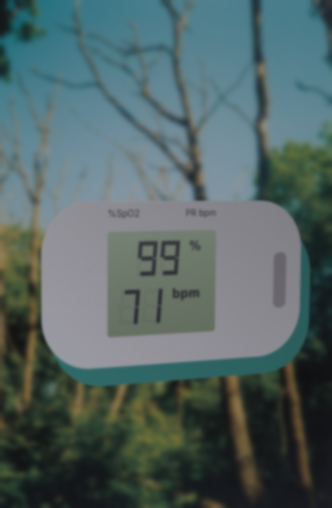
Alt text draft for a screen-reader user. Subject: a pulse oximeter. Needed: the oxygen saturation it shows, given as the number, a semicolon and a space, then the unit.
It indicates 99; %
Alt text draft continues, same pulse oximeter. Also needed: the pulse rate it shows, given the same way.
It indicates 71; bpm
